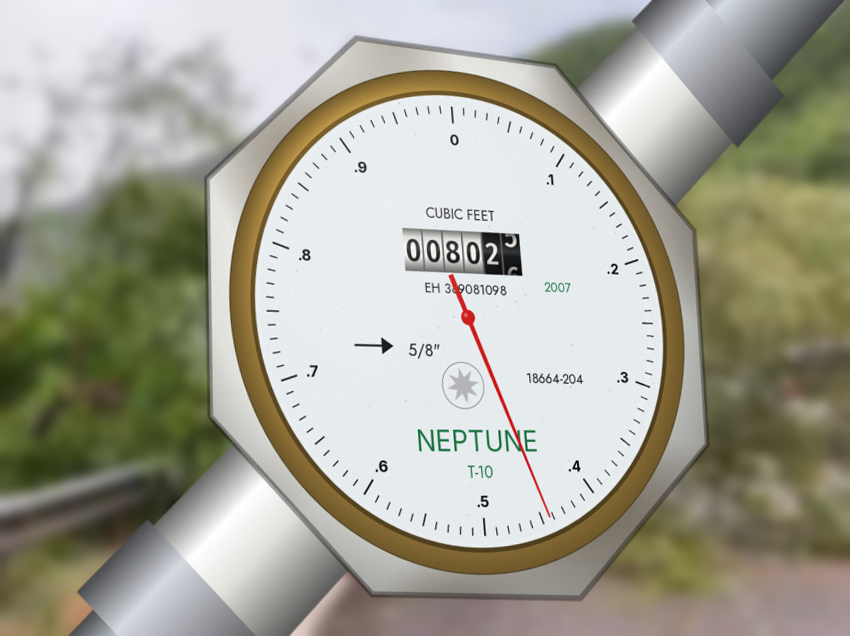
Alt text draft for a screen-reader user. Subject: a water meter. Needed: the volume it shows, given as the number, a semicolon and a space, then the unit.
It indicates 8025.44; ft³
